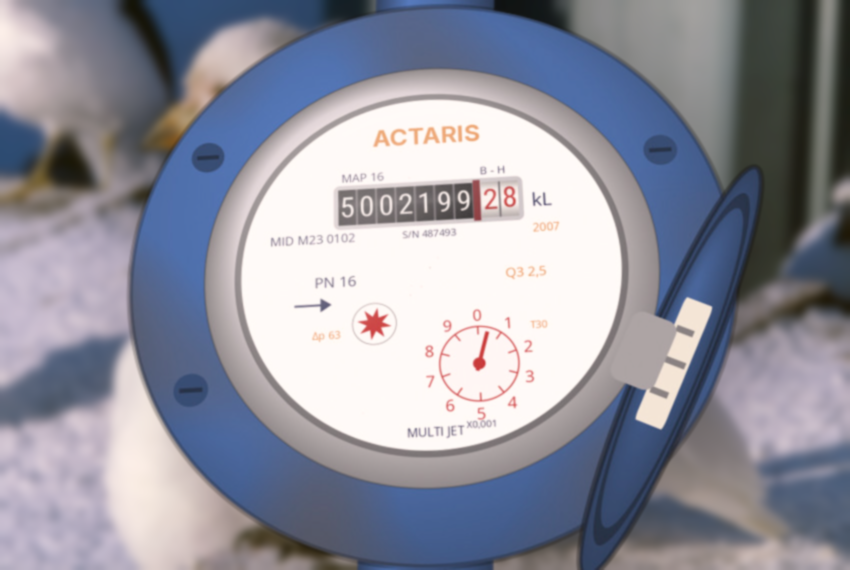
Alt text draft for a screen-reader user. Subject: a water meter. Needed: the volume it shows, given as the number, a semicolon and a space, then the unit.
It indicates 5002199.280; kL
